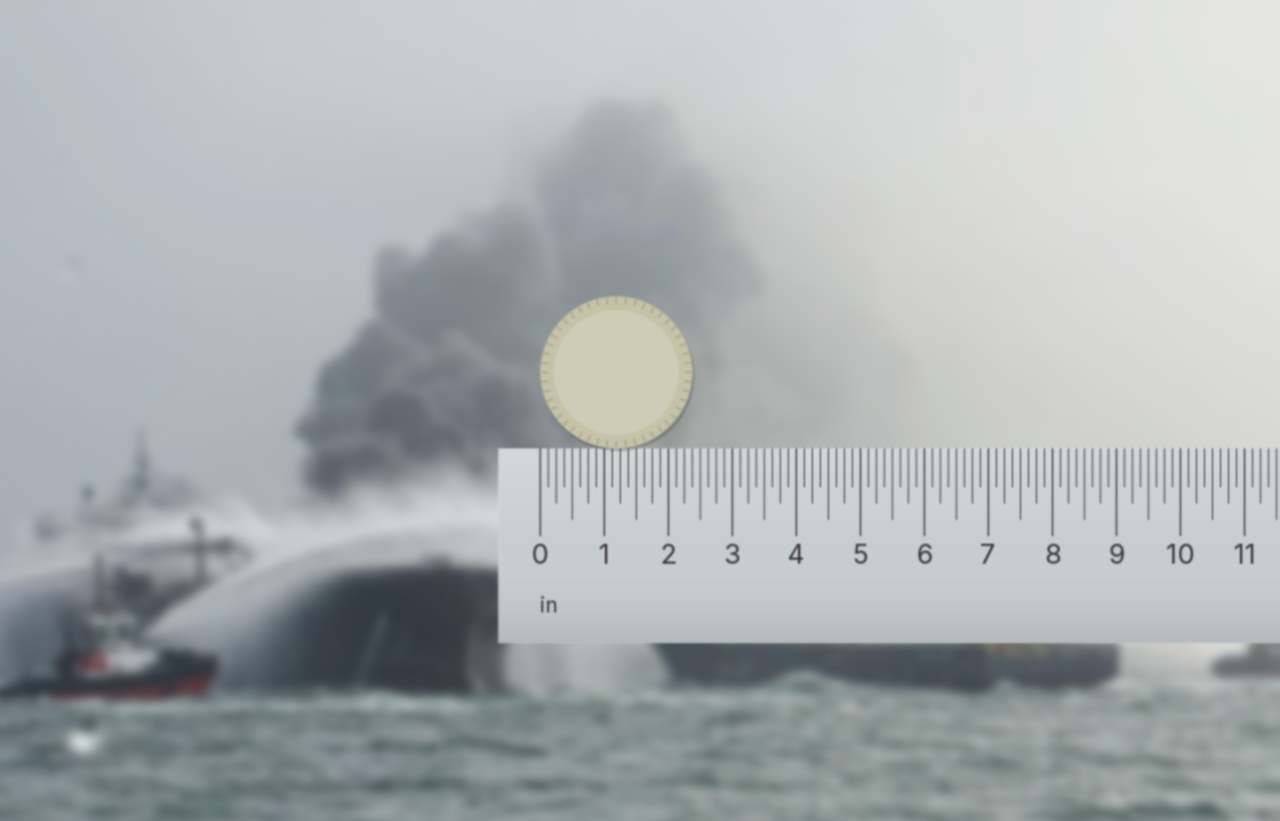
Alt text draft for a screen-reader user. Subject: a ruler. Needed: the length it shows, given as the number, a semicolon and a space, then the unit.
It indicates 2.375; in
